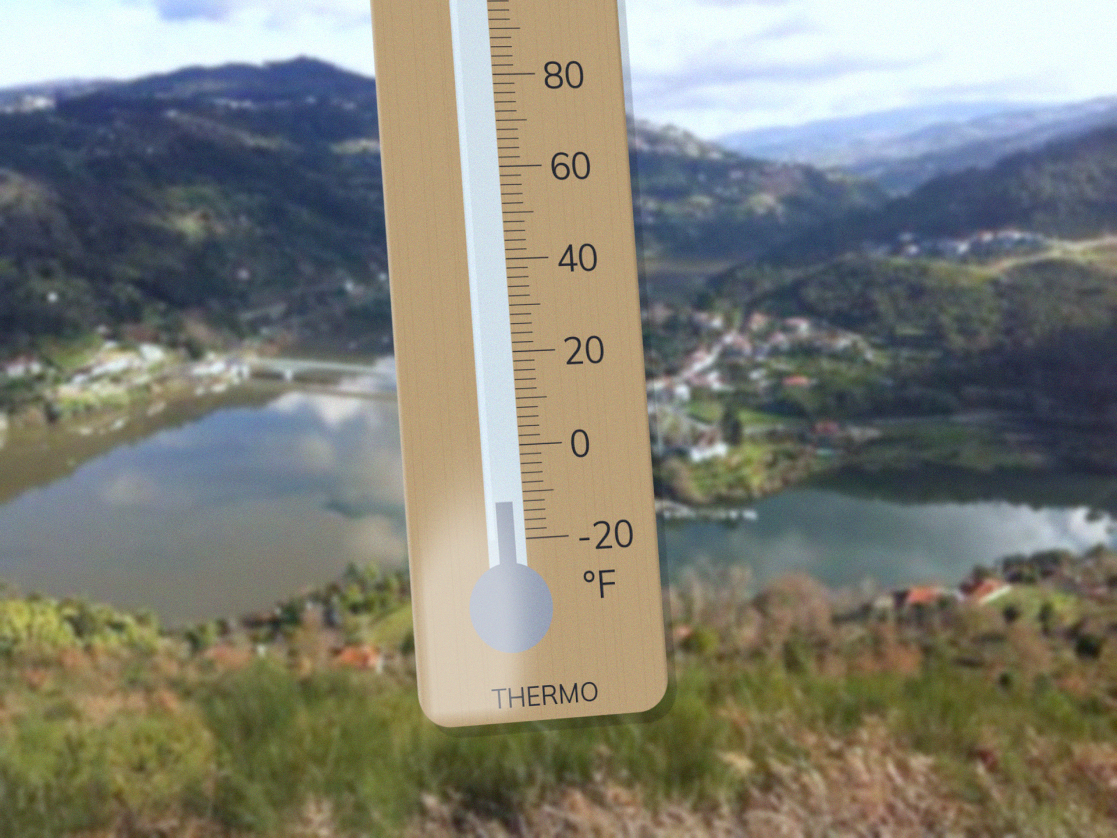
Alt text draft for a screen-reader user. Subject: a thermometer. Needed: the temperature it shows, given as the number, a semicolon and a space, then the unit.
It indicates -12; °F
